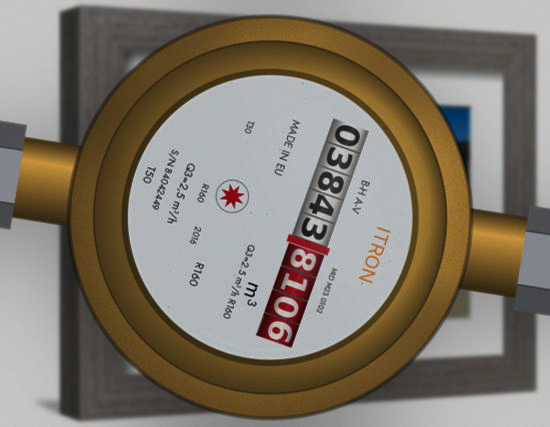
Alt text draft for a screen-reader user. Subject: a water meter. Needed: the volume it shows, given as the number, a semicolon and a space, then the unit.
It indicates 3843.8106; m³
